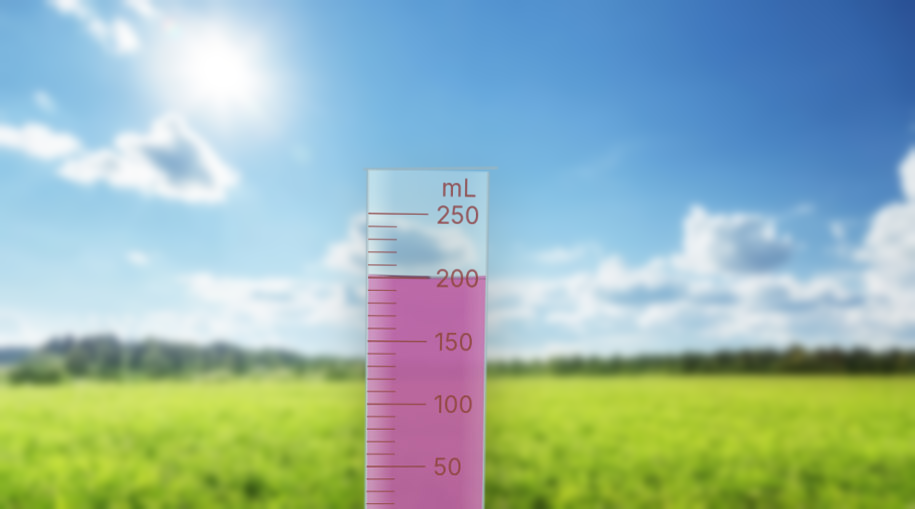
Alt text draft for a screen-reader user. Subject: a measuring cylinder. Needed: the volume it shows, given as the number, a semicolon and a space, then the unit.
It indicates 200; mL
